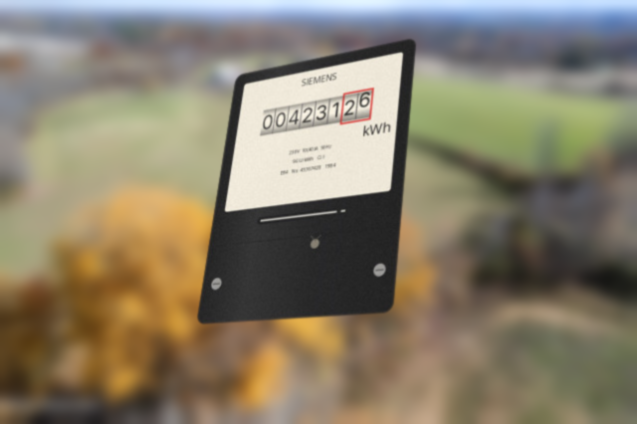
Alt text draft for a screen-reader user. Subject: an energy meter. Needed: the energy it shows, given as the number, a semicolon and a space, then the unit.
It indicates 4231.26; kWh
